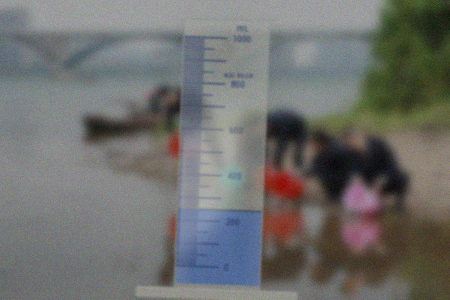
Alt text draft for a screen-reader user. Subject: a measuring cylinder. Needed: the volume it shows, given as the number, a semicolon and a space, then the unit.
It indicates 250; mL
